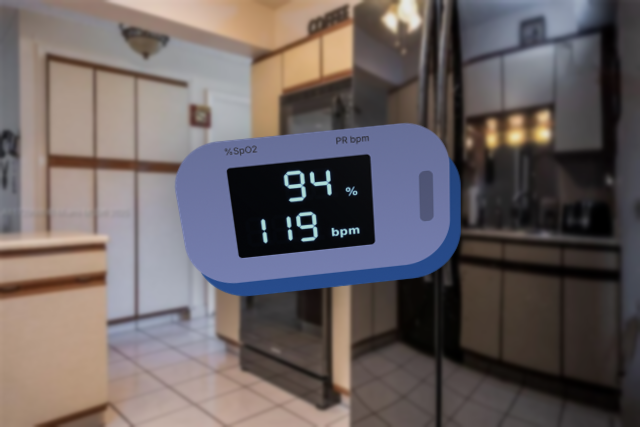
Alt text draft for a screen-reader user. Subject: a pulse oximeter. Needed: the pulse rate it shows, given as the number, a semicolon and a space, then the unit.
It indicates 119; bpm
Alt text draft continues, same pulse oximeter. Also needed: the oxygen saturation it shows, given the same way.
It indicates 94; %
